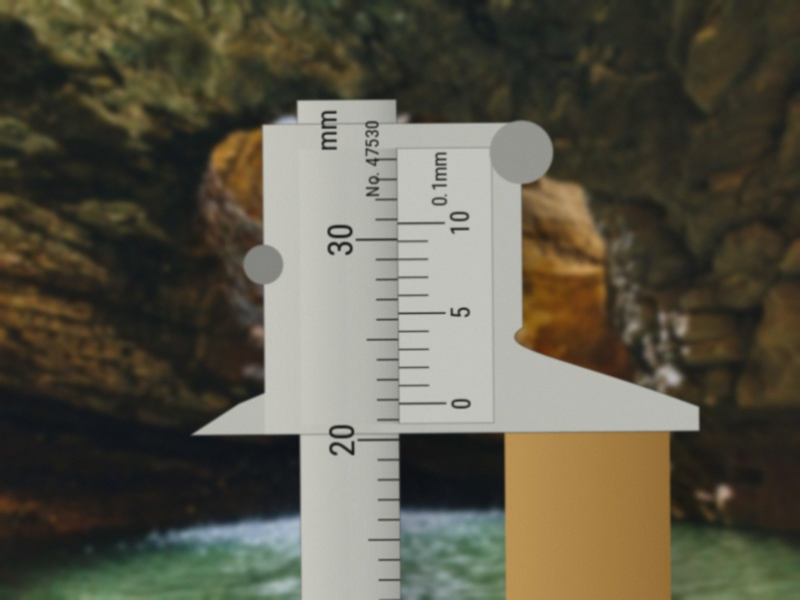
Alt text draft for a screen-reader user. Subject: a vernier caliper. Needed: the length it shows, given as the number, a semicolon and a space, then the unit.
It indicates 21.8; mm
